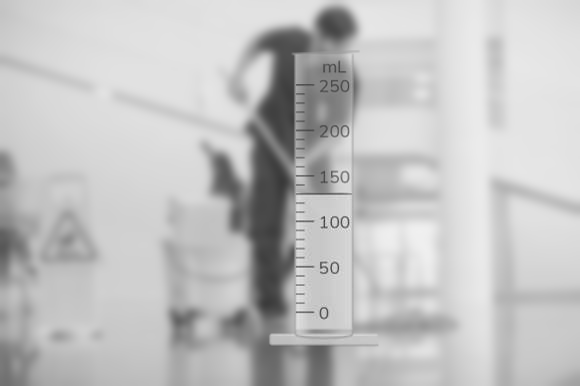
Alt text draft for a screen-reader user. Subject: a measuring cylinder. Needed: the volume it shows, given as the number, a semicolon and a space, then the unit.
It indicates 130; mL
